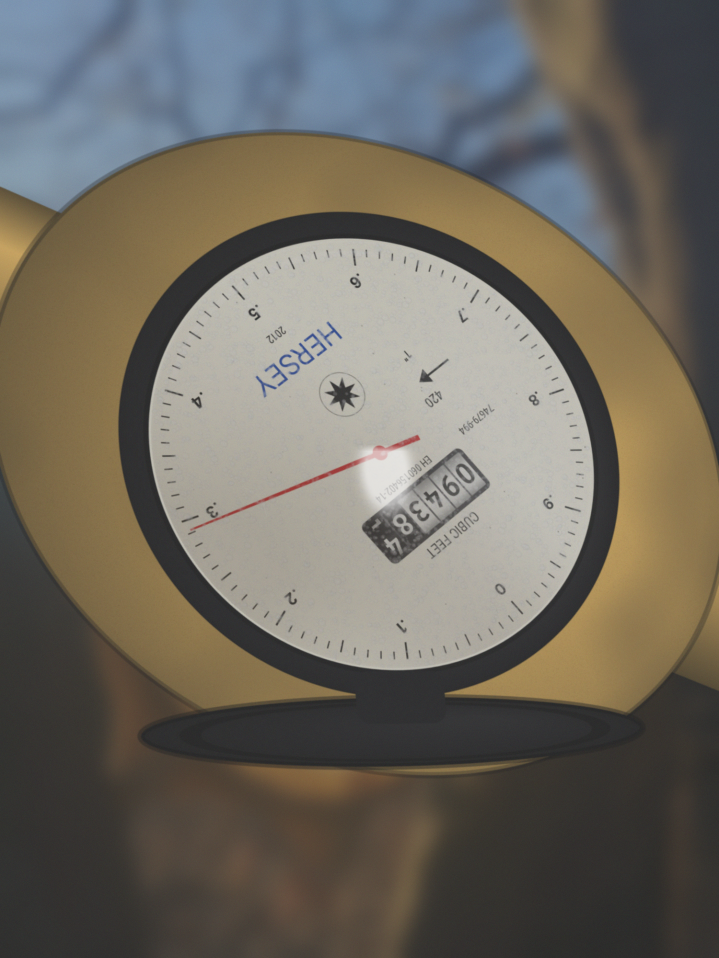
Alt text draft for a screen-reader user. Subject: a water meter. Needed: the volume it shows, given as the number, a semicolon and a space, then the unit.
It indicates 94384.29; ft³
